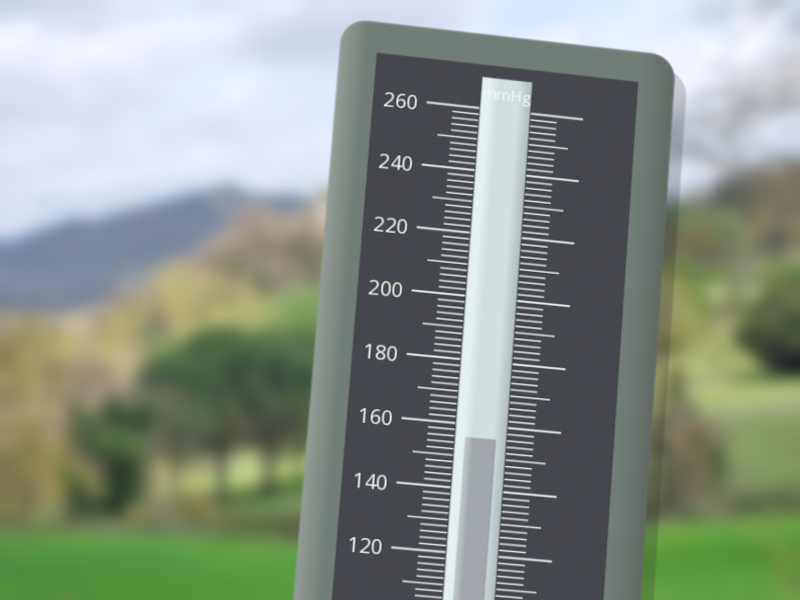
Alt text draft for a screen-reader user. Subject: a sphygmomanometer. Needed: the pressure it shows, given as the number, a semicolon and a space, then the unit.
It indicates 156; mmHg
